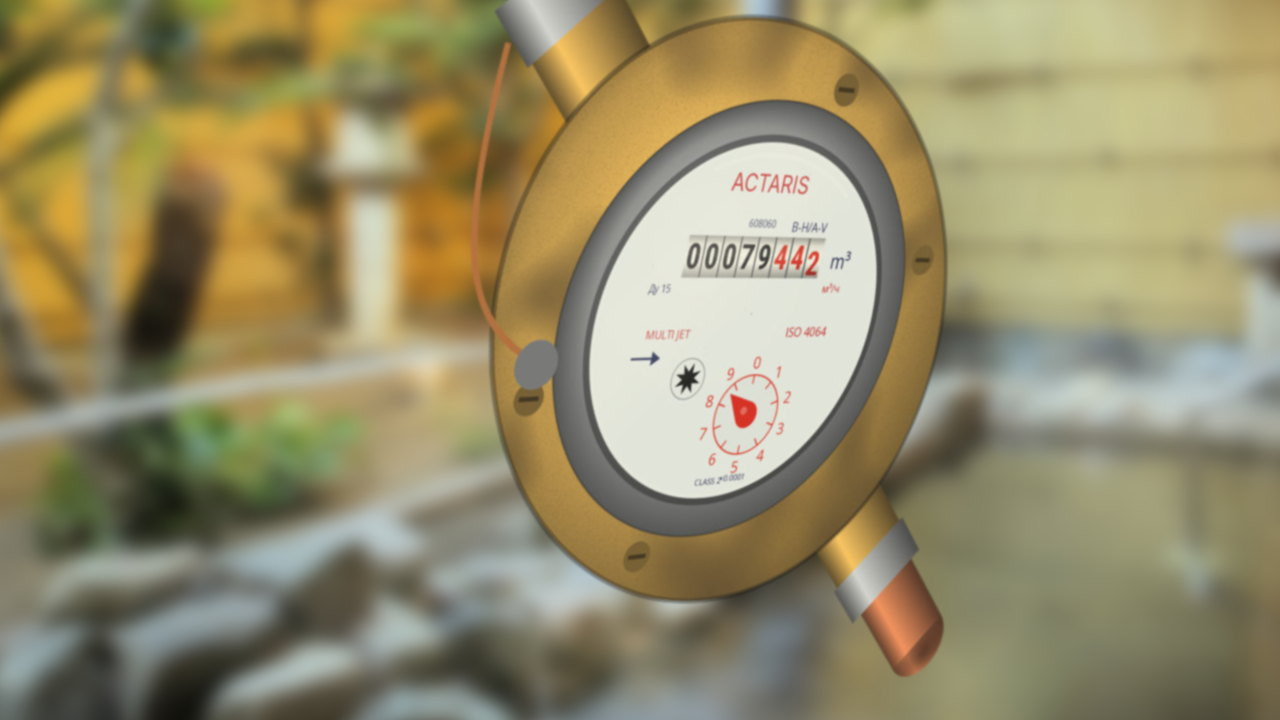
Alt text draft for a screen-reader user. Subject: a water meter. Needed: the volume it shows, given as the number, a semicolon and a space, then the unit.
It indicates 79.4418; m³
